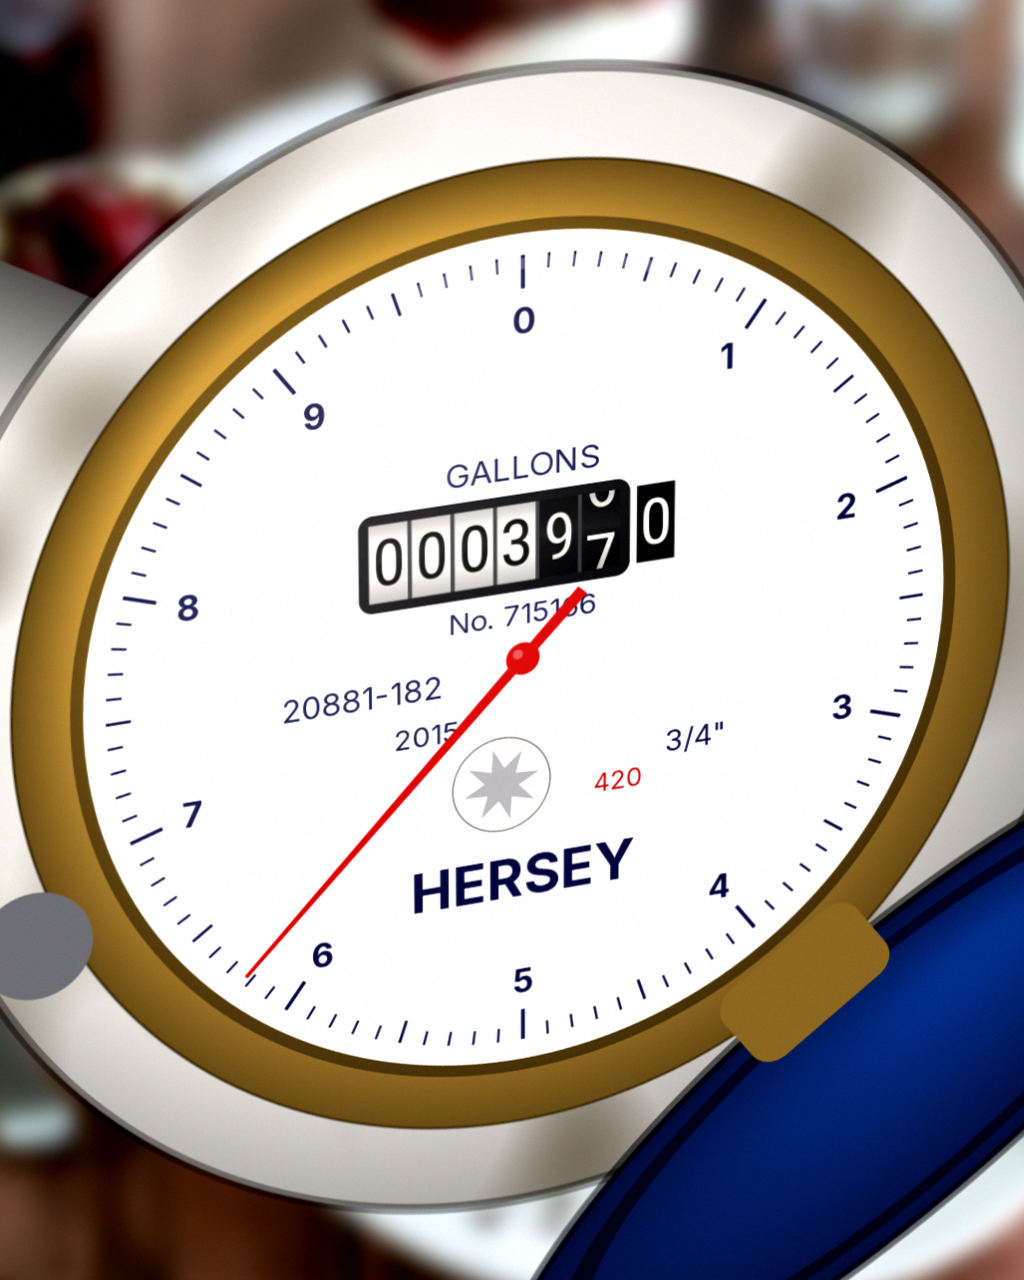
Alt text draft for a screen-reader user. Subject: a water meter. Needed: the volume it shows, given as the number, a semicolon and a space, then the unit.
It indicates 3966.2; gal
